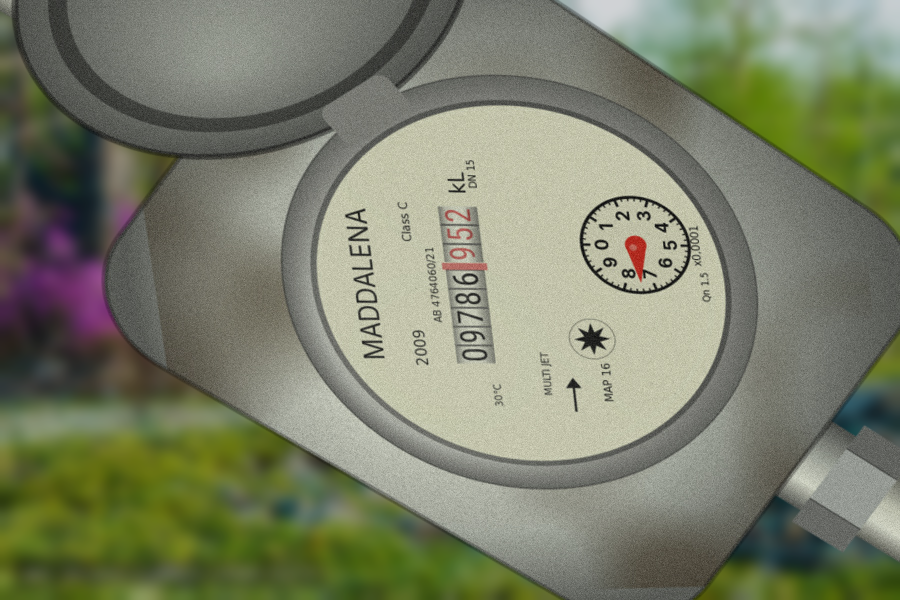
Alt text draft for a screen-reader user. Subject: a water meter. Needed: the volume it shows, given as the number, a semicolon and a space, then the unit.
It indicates 9786.9527; kL
